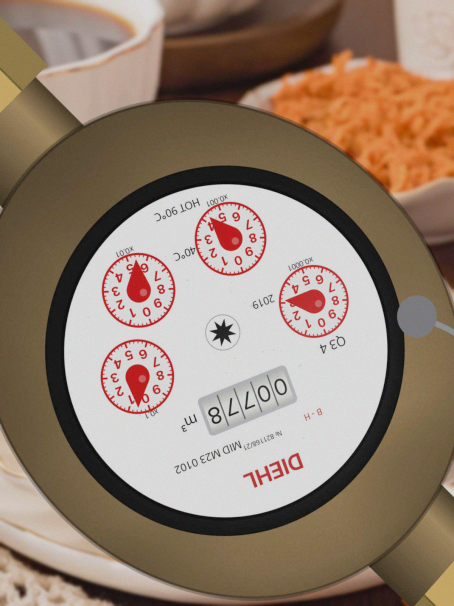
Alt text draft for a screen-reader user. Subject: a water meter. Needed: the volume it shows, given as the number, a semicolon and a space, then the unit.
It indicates 778.0543; m³
